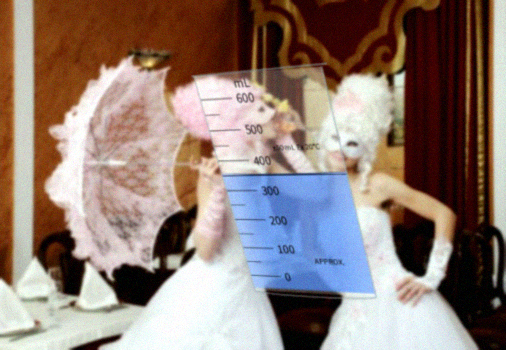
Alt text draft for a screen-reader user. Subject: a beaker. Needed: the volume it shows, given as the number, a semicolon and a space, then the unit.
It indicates 350; mL
